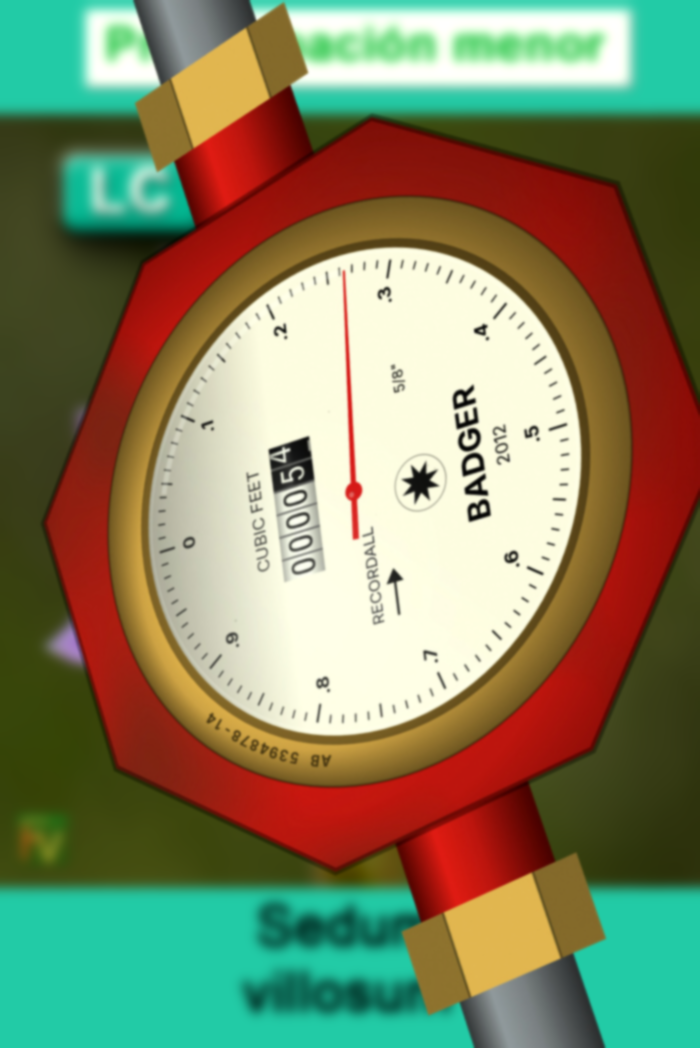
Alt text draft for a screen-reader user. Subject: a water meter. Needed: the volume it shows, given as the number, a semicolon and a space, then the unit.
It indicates 54.26; ft³
